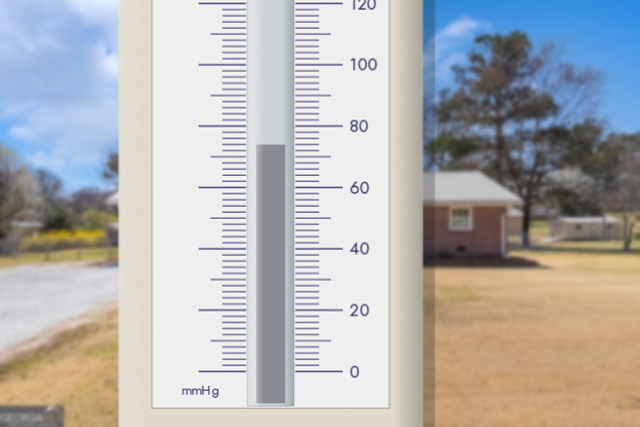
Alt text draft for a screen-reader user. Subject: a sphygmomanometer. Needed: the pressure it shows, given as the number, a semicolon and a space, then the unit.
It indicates 74; mmHg
